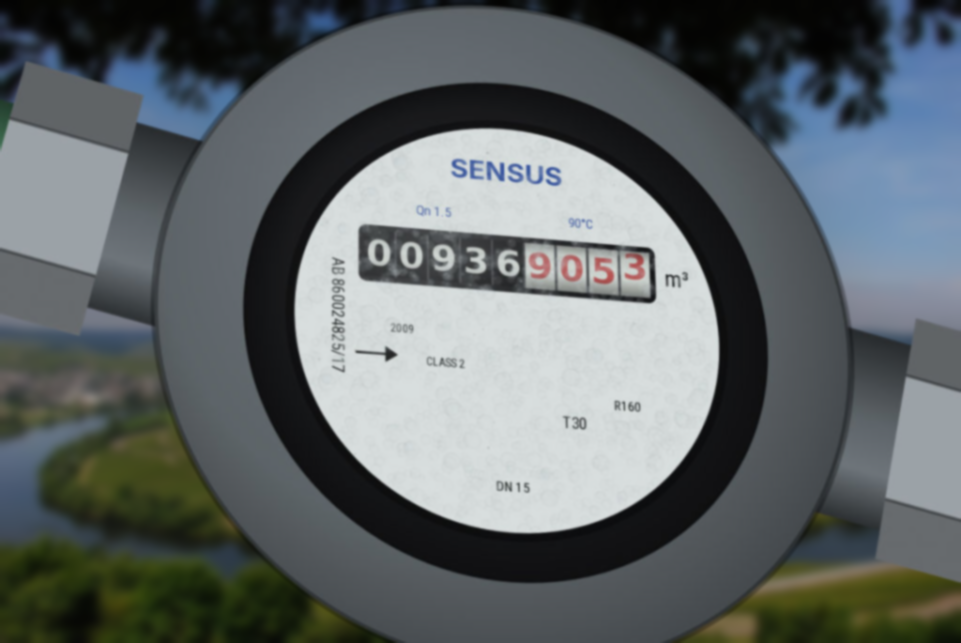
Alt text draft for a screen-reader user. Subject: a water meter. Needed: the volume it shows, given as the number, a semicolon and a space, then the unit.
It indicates 936.9053; m³
